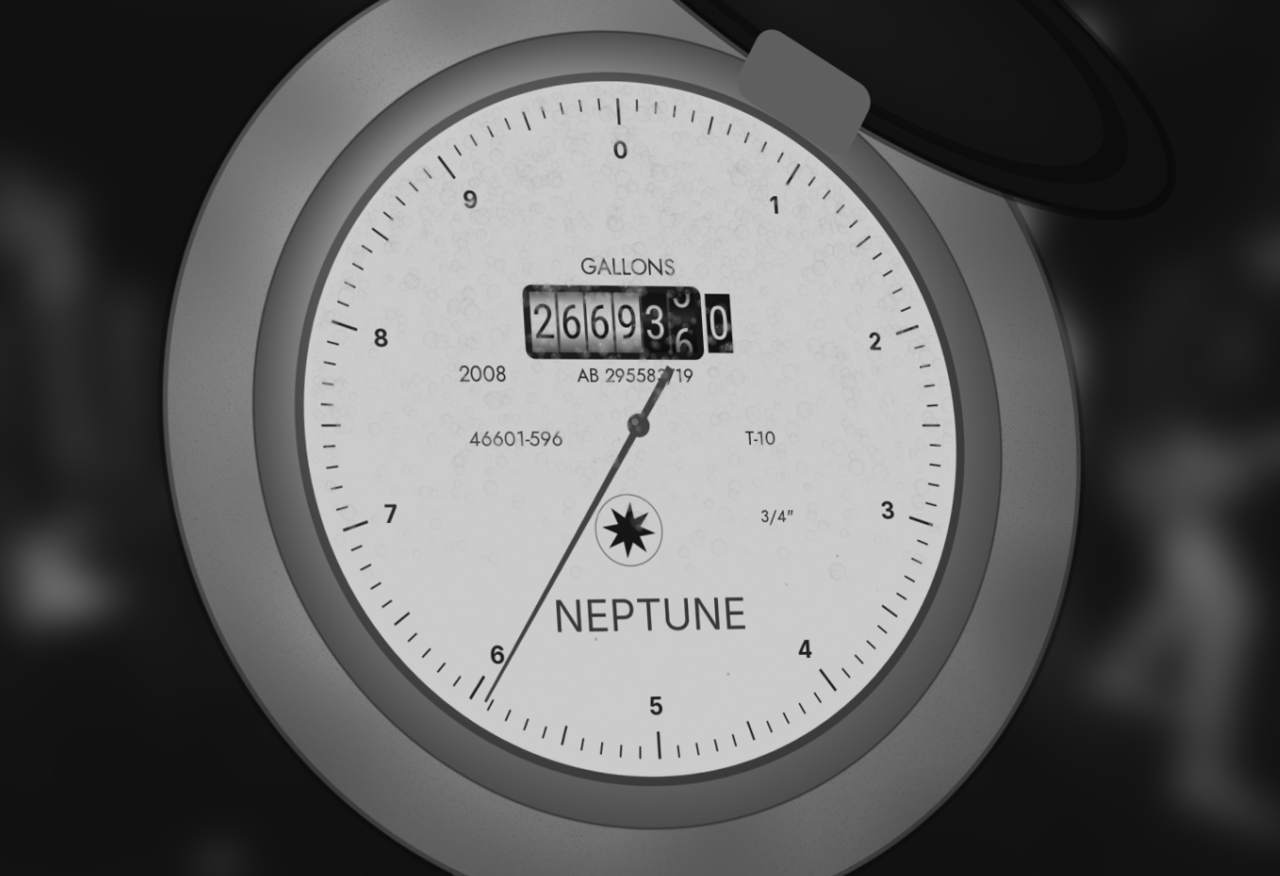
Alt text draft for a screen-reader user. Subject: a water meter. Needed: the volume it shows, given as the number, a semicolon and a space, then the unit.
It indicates 2669355.9; gal
